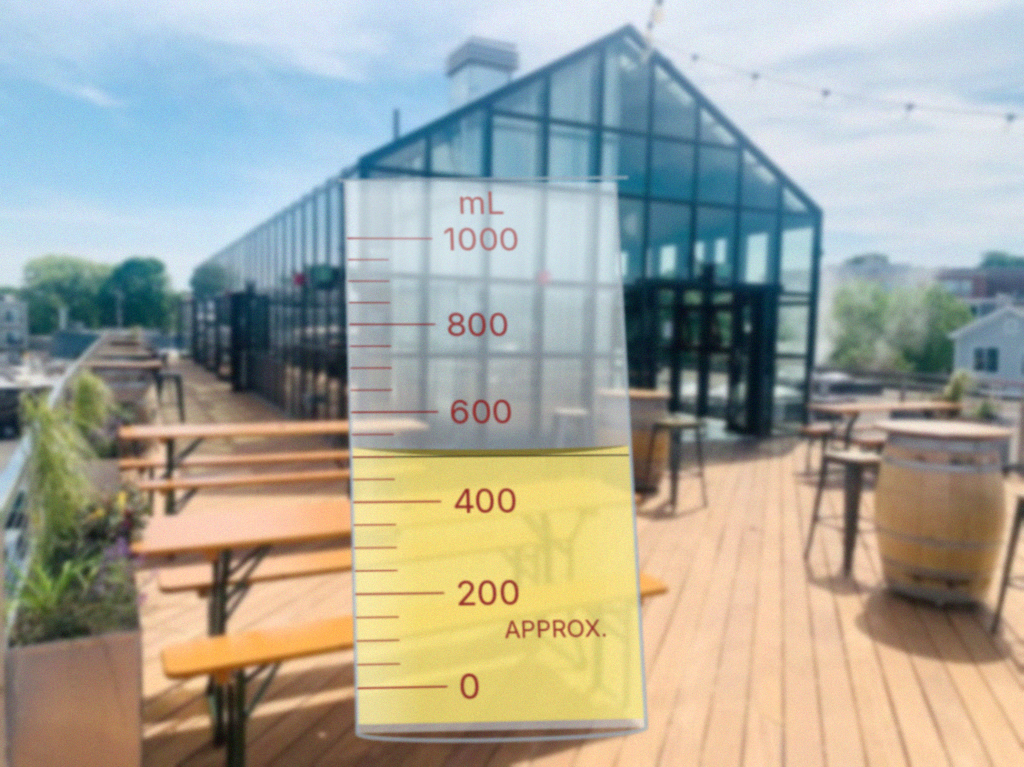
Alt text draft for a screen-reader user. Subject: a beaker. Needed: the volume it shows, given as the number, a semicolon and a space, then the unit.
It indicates 500; mL
